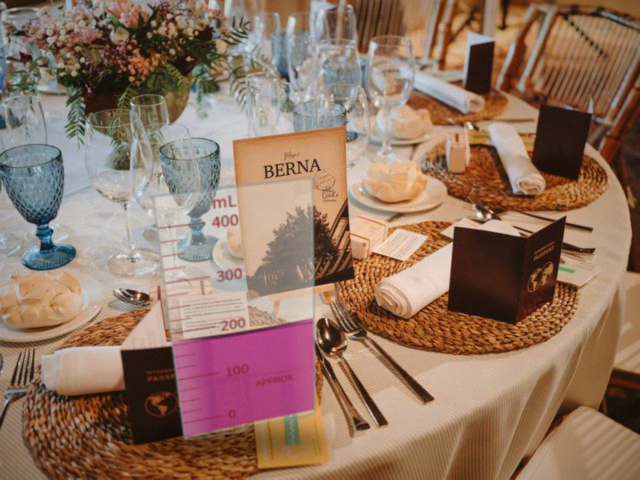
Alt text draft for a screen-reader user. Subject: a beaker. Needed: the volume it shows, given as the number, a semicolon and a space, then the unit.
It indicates 175; mL
